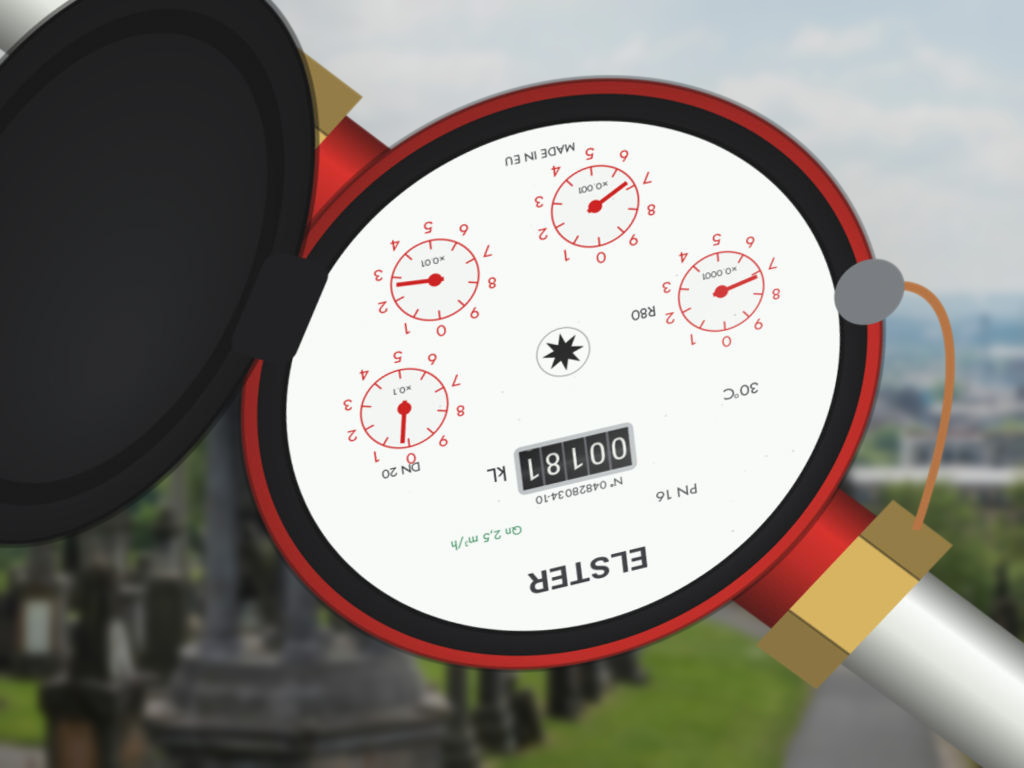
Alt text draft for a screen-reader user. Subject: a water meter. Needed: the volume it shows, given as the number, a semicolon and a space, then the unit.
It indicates 181.0267; kL
